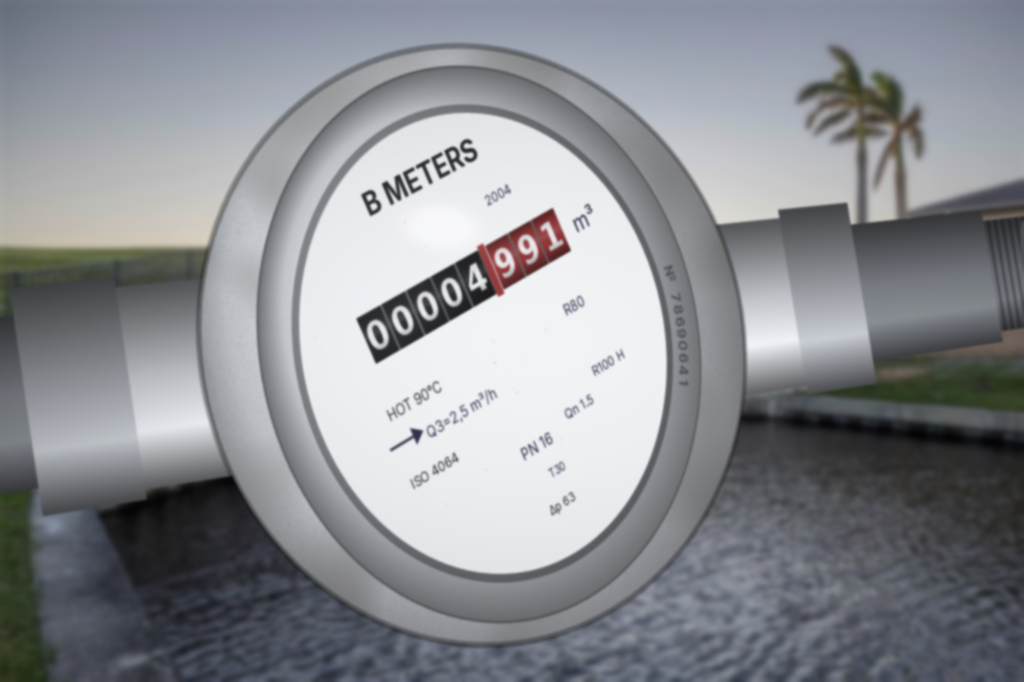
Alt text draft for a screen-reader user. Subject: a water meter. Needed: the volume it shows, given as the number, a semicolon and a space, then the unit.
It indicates 4.991; m³
